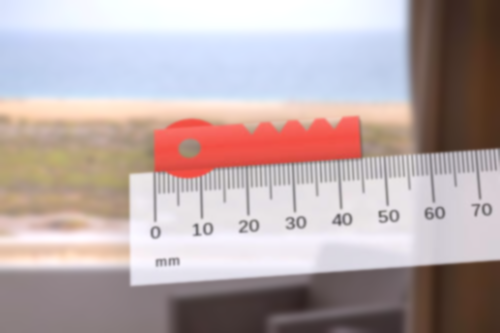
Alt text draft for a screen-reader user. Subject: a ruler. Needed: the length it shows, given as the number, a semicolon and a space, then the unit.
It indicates 45; mm
